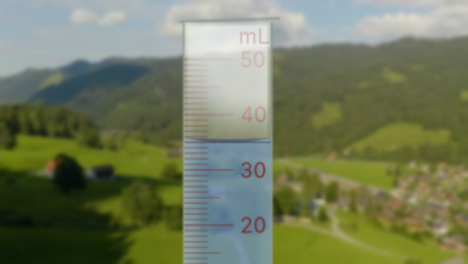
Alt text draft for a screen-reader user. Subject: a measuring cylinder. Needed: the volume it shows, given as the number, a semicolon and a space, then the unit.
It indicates 35; mL
